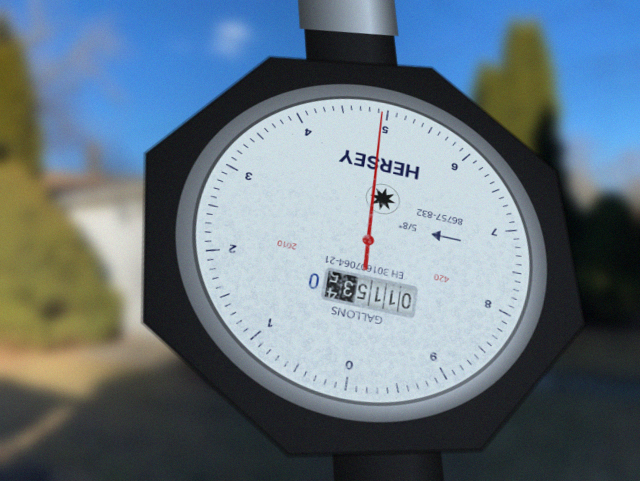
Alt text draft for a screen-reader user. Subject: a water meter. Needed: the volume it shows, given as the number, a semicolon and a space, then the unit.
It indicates 115344.9; gal
